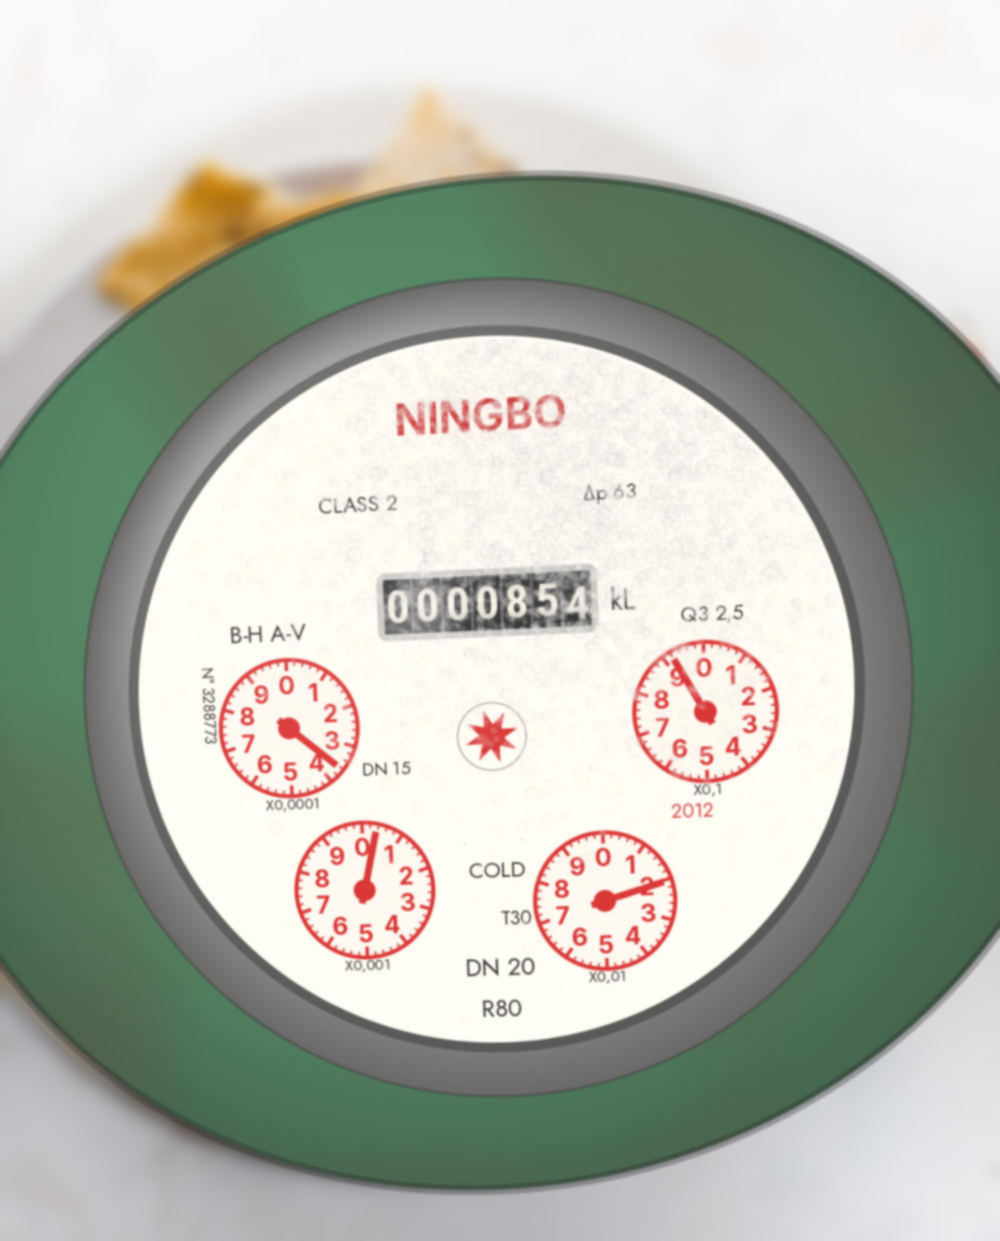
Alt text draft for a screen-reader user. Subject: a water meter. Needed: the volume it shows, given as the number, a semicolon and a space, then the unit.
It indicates 853.9203; kL
